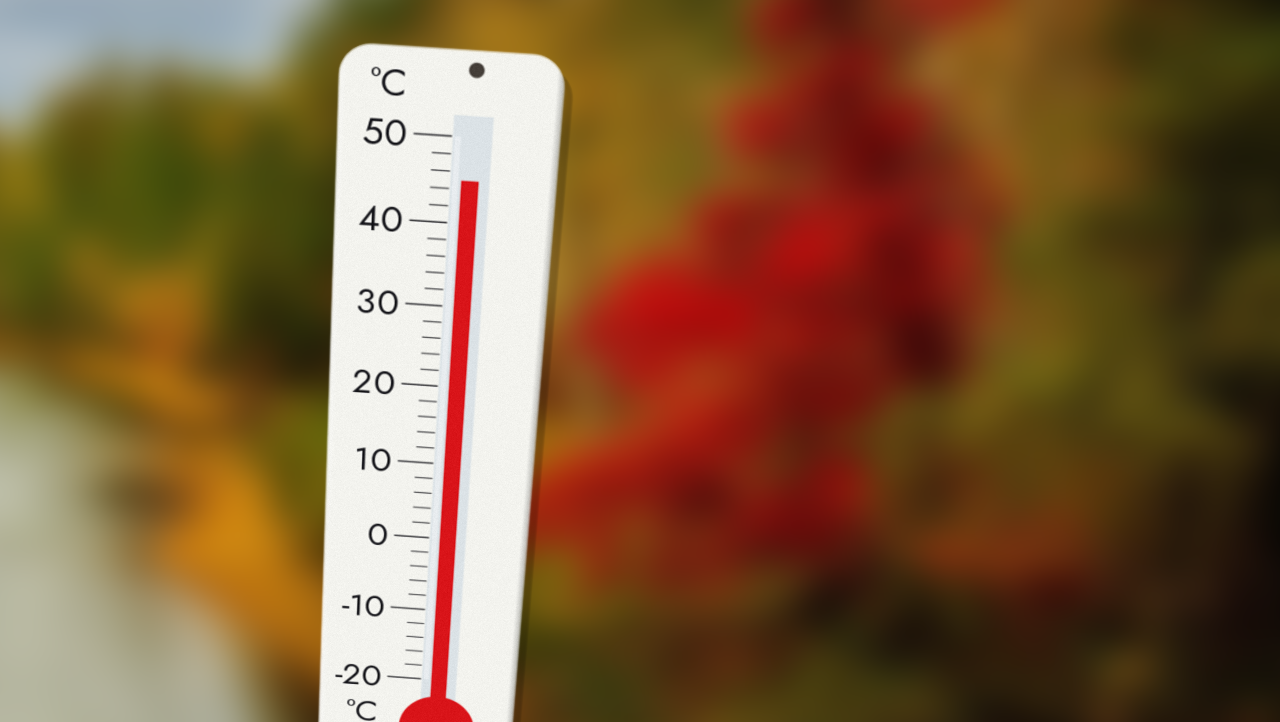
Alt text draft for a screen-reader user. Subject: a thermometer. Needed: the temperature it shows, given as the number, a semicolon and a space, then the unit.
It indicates 45; °C
